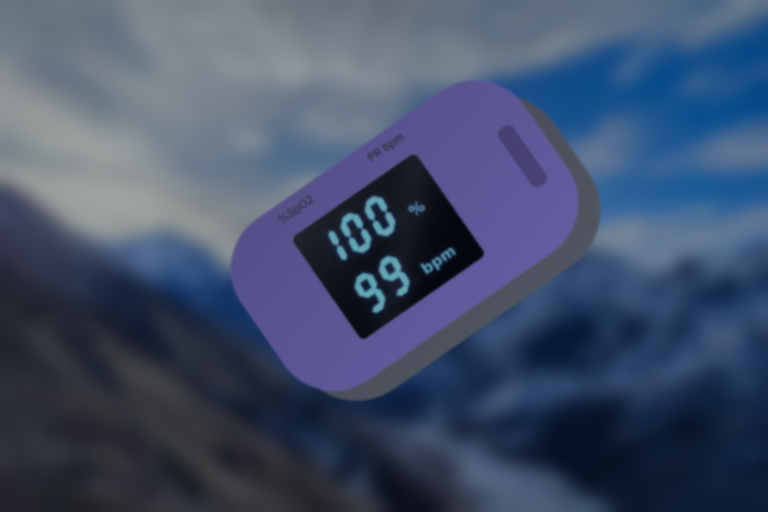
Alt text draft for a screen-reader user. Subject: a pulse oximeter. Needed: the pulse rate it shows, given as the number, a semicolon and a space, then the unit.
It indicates 99; bpm
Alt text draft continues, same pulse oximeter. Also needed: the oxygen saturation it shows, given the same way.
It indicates 100; %
